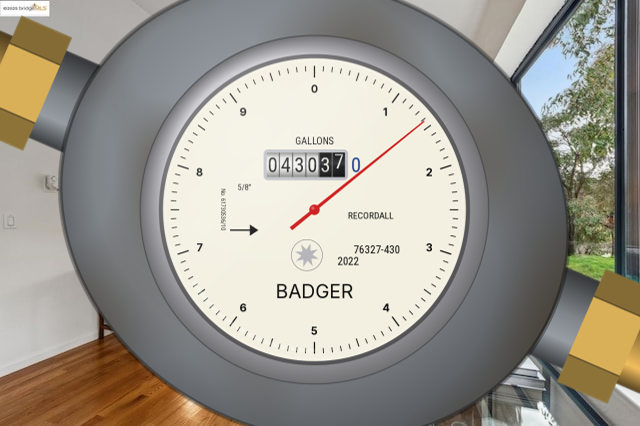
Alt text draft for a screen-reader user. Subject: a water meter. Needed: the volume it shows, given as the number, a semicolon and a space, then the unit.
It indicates 430371.4; gal
